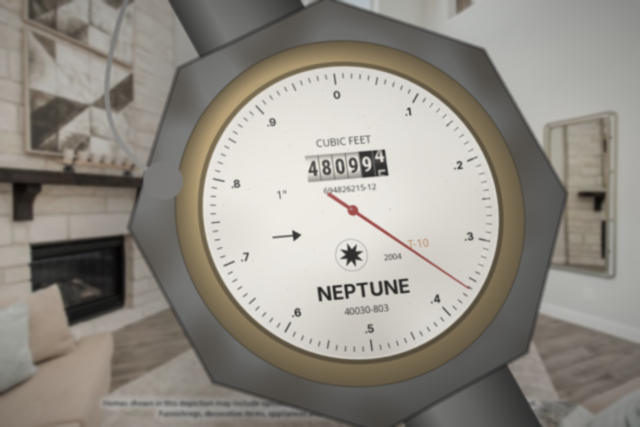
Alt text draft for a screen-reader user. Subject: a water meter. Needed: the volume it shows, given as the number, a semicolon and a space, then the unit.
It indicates 480994.36; ft³
